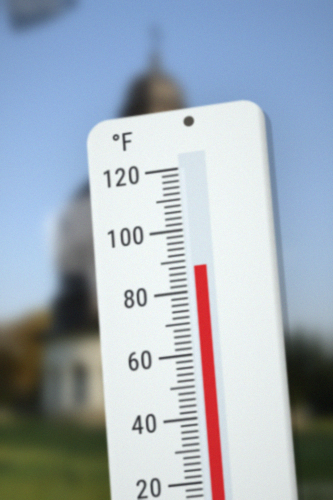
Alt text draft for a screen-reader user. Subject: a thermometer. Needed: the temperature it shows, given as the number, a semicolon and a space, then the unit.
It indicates 88; °F
